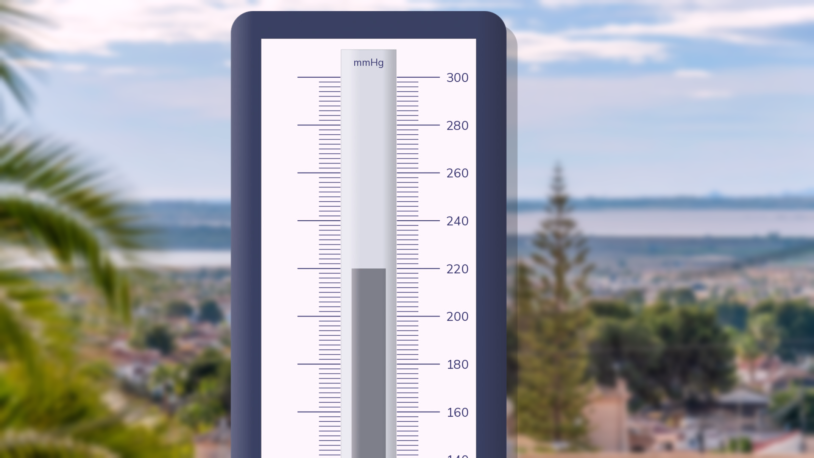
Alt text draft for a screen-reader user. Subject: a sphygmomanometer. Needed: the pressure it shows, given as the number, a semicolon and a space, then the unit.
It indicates 220; mmHg
